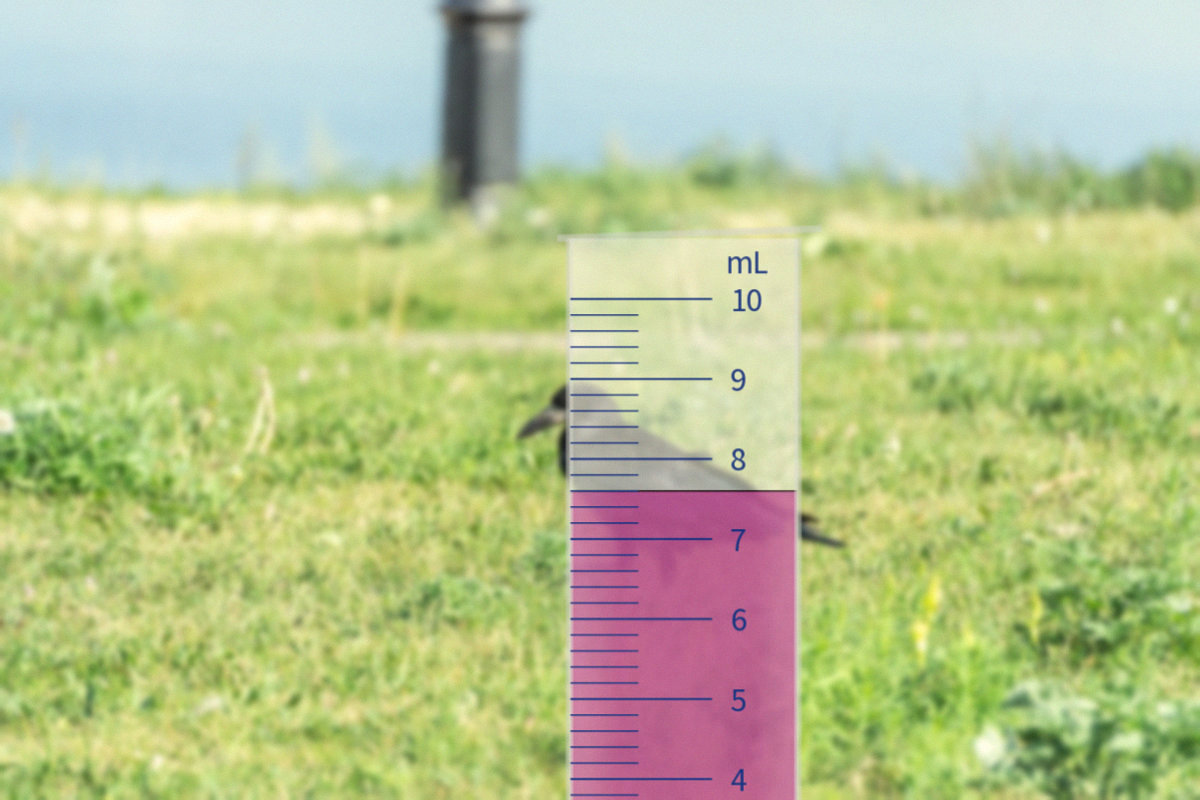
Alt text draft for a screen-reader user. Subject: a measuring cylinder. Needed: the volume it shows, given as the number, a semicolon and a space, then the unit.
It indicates 7.6; mL
